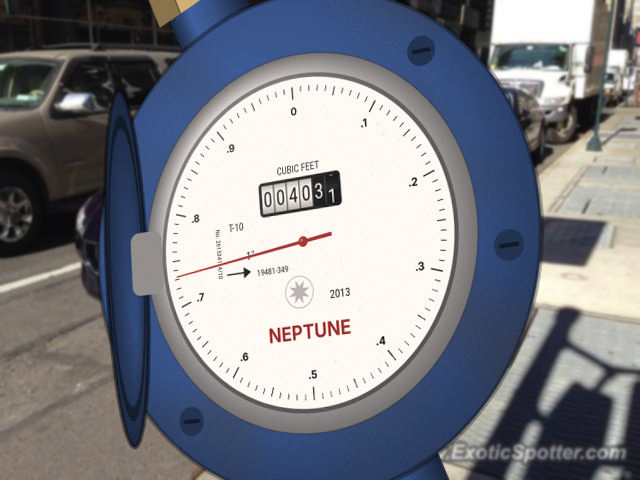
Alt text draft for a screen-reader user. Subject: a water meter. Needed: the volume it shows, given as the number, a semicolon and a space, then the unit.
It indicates 4030.73; ft³
